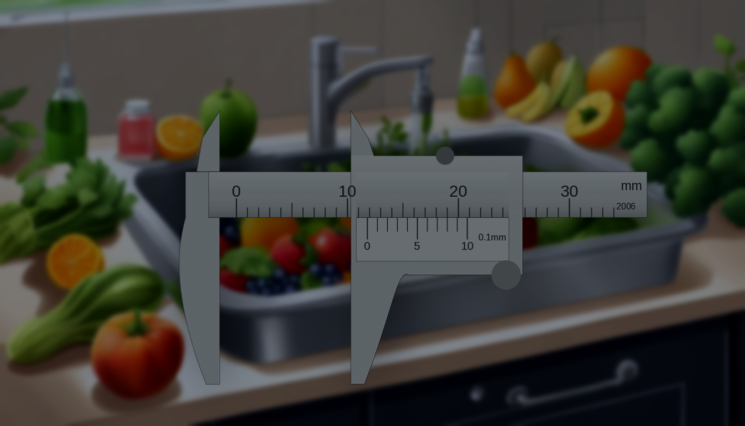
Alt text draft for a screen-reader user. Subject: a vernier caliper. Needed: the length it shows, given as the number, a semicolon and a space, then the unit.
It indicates 11.8; mm
